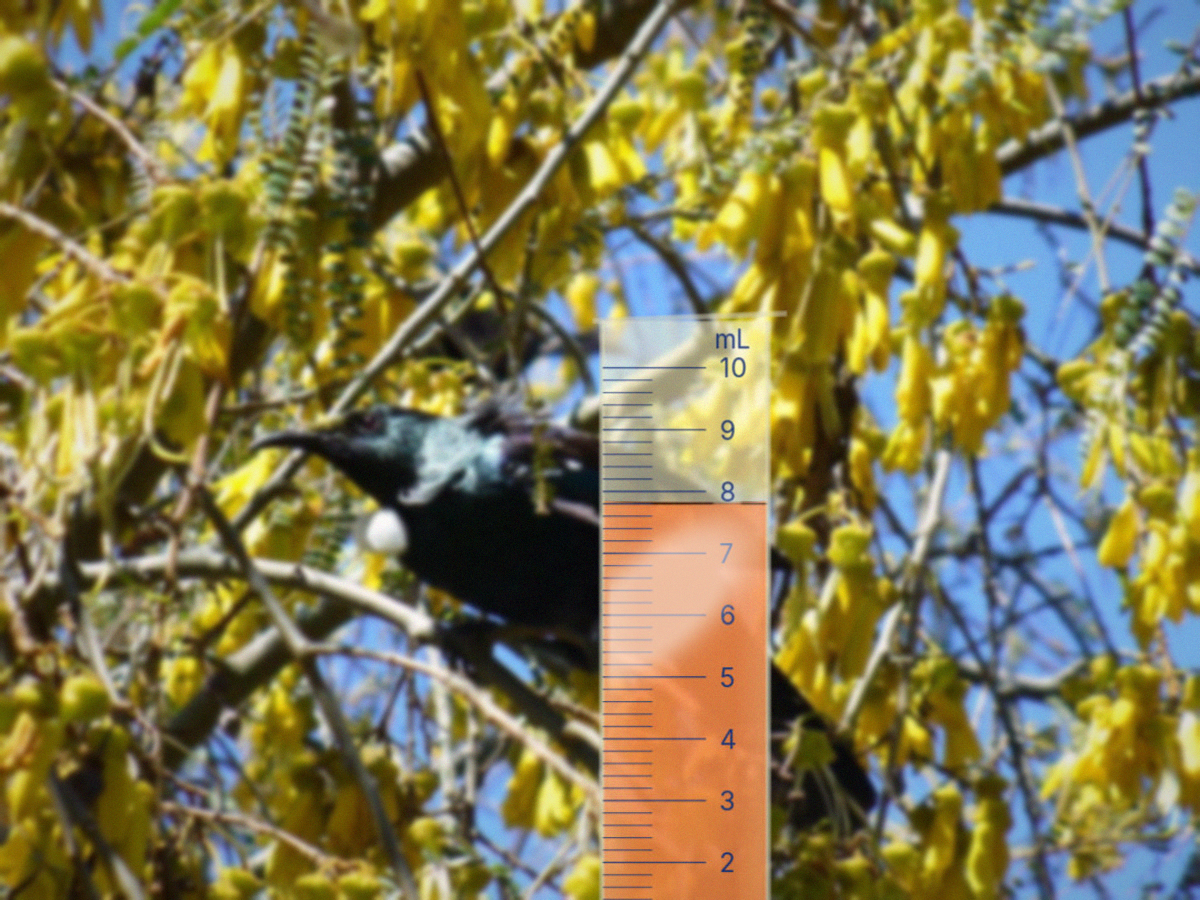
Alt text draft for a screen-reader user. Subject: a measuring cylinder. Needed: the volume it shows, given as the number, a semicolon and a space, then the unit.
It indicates 7.8; mL
